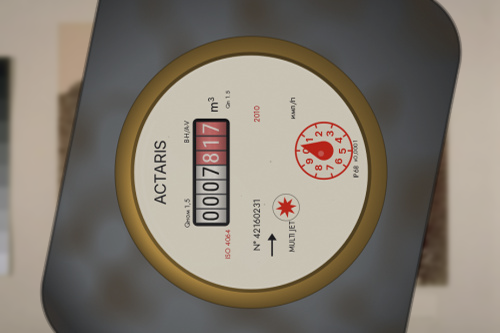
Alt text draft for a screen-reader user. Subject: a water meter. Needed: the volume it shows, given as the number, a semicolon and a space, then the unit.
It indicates 7.8170; m³
